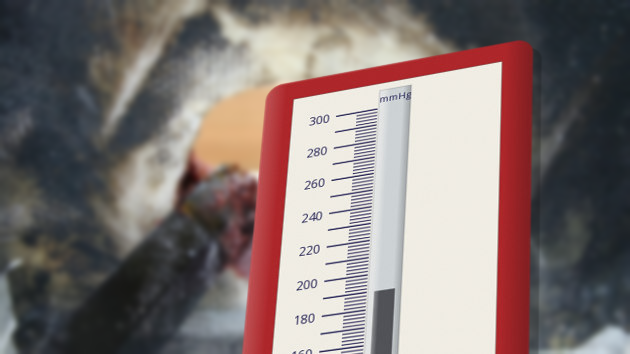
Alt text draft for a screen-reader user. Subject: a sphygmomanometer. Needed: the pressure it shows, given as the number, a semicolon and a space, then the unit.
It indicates 190; mmHg
